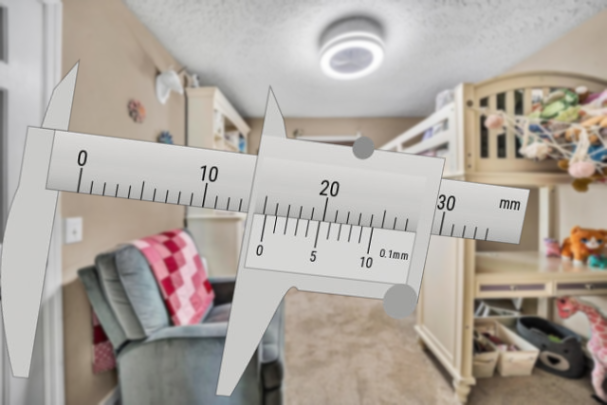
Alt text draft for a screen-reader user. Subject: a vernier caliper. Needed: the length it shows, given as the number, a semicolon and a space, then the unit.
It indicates 15.2; mm
